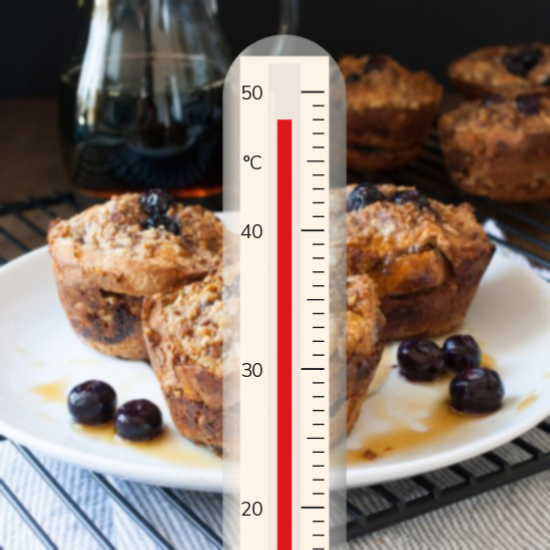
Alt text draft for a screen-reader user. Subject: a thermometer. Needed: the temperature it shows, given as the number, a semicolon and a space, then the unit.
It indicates 48; °C
